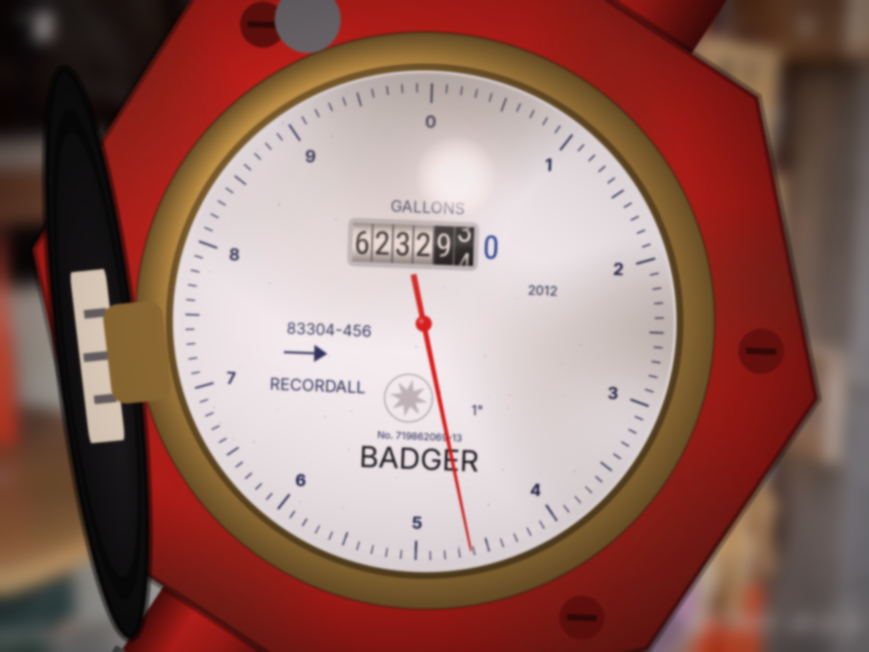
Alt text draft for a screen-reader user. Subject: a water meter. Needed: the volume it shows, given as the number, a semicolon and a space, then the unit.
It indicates 6232934.6; gal
